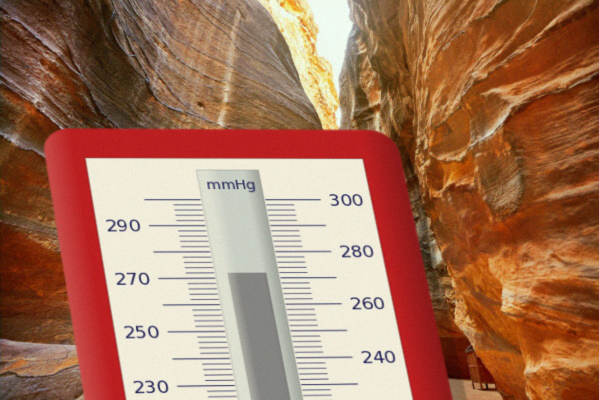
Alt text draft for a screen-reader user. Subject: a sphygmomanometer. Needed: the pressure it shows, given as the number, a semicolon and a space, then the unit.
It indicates 272; mmHg
